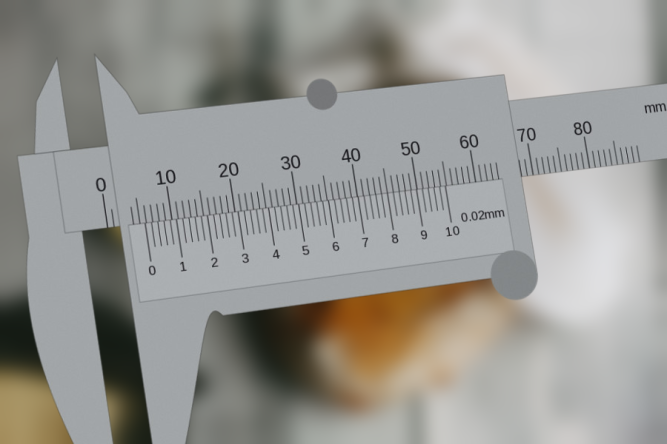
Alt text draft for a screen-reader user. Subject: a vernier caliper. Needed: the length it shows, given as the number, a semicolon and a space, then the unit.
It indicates 5.8; mm
